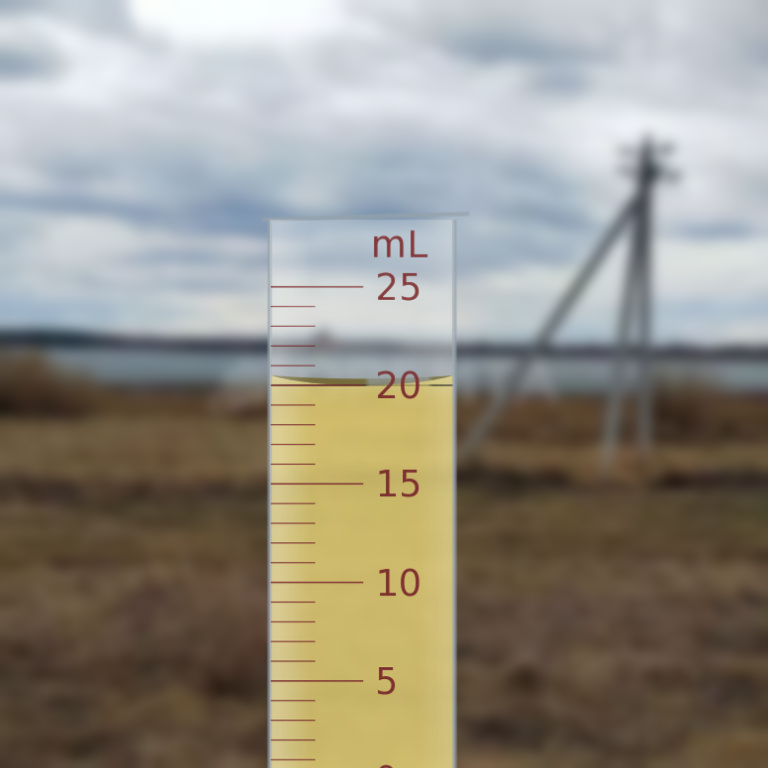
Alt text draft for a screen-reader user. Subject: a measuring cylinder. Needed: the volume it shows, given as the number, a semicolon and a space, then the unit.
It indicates 20; mL
